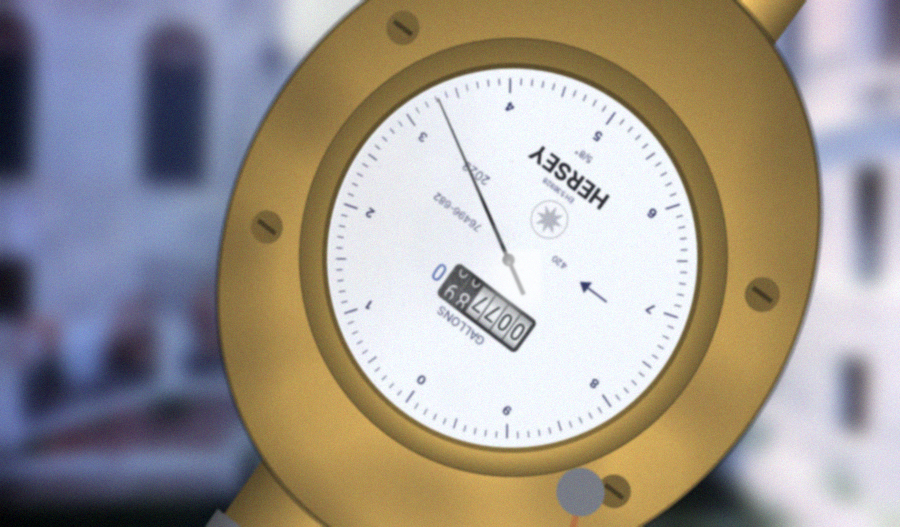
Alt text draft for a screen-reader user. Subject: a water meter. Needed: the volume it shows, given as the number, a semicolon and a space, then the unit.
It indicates 77893.3; gal
